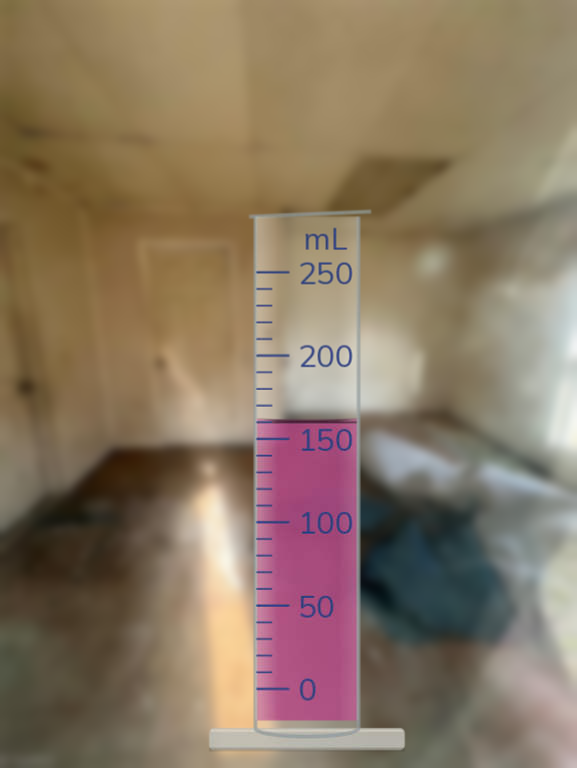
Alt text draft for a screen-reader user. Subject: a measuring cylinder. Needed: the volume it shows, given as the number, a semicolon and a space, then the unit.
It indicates 160; mL
